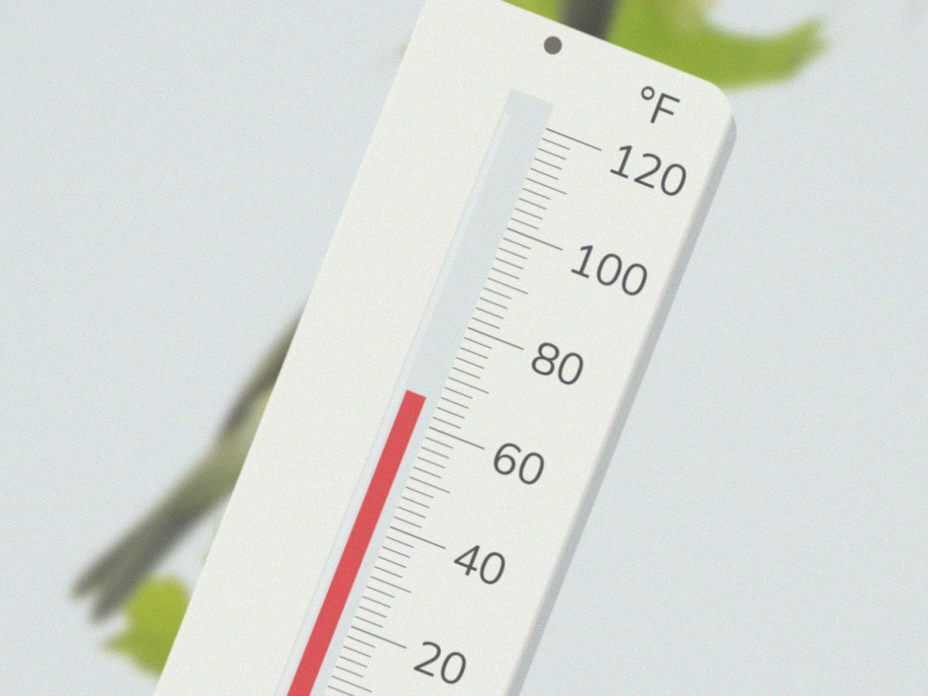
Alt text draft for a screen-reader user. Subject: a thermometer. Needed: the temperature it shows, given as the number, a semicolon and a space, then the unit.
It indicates 65; °F
